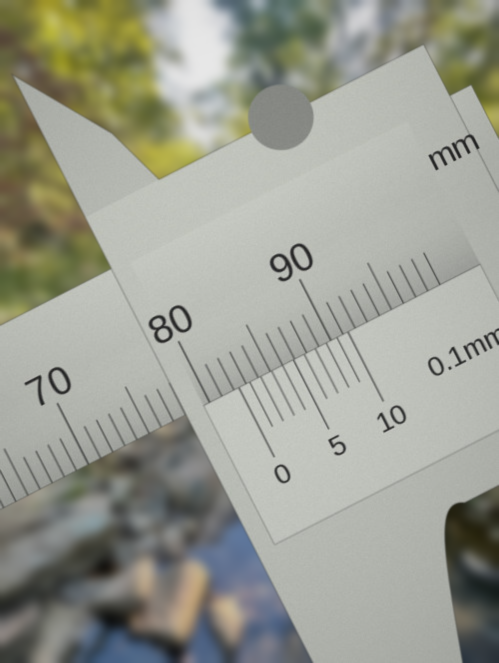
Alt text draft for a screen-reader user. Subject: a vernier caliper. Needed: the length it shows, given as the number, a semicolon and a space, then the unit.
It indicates 82.4; mm
